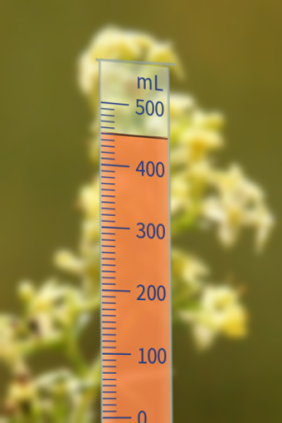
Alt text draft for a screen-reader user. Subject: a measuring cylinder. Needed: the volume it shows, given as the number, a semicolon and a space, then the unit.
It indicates 450; mL
